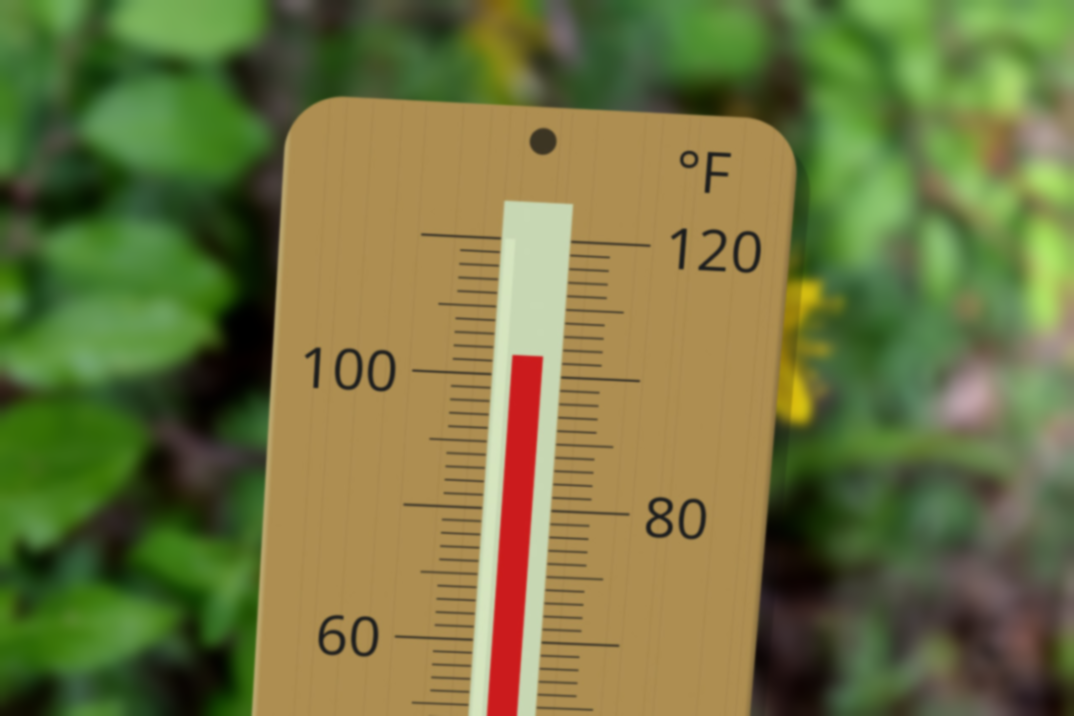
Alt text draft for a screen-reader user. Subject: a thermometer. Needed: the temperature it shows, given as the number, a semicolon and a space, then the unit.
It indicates 103; °F
